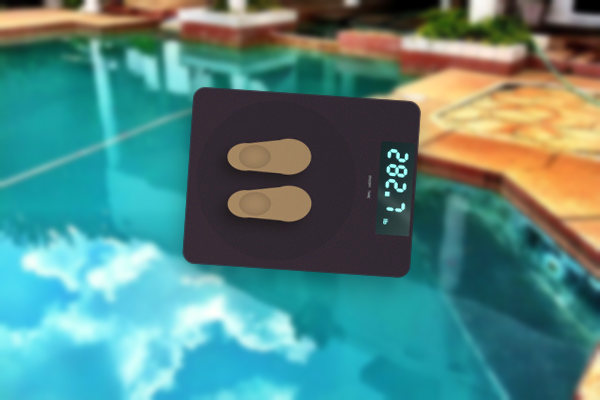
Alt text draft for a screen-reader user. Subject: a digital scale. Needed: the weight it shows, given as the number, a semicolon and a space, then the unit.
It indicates 282.7; lb
